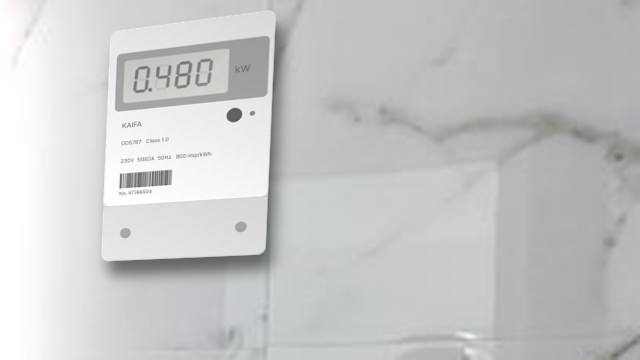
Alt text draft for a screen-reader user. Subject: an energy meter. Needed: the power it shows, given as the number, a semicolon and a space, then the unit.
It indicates 0.480; kW
